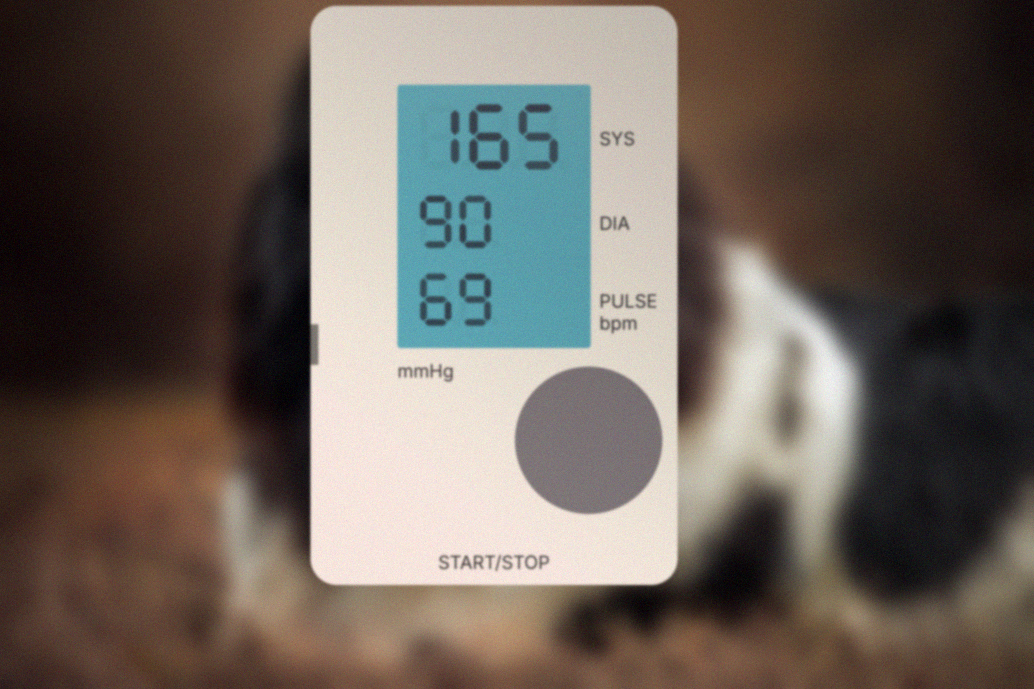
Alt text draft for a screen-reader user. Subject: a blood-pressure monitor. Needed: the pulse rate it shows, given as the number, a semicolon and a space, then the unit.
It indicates 69; bpm
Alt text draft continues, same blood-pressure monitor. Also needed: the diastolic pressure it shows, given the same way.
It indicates 90; mmHg
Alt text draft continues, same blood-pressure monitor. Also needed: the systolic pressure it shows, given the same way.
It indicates 165; mmHg
